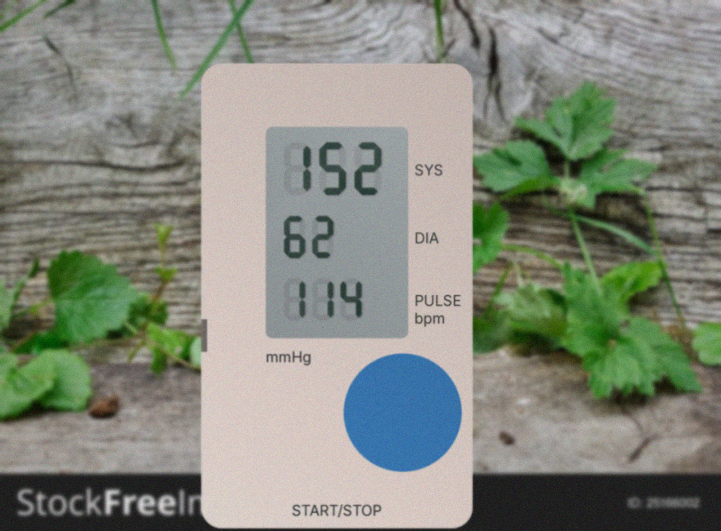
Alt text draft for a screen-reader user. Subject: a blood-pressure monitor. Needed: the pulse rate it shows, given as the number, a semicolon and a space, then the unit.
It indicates 114; bpm
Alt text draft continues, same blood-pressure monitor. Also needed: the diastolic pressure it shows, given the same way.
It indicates 62; mmHg
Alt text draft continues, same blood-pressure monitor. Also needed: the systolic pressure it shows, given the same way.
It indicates 152; mmHg
